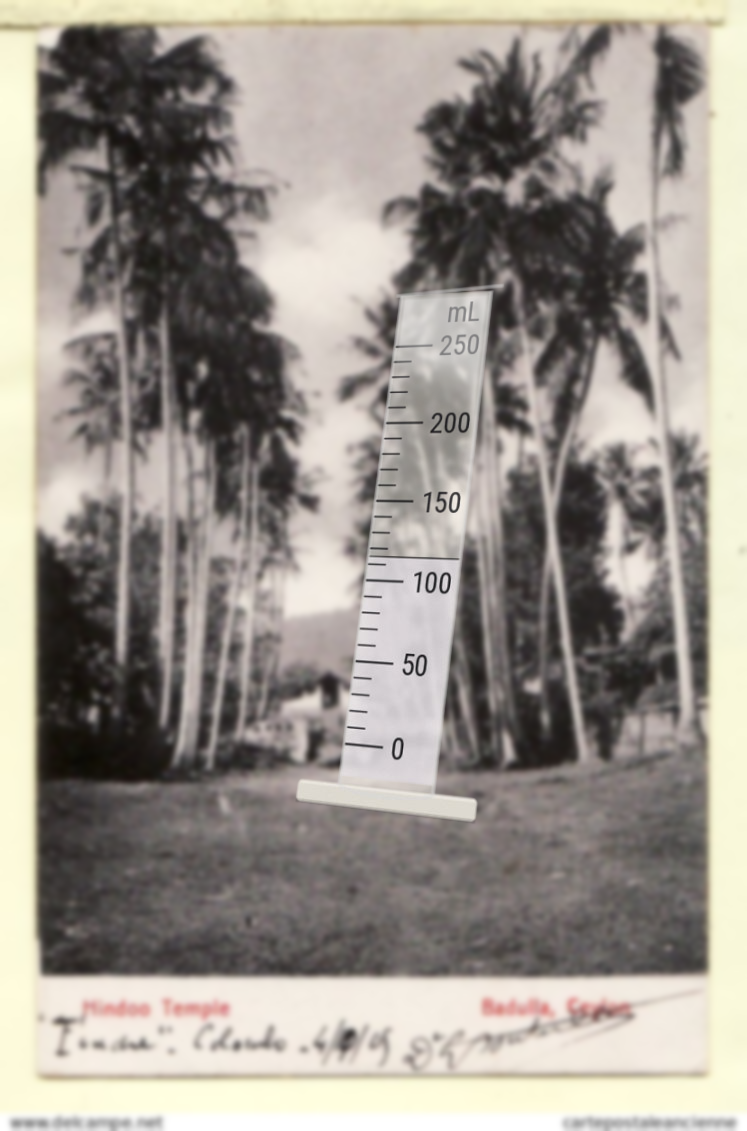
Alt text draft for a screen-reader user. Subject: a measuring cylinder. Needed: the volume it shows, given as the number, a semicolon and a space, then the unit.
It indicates 115; mL
